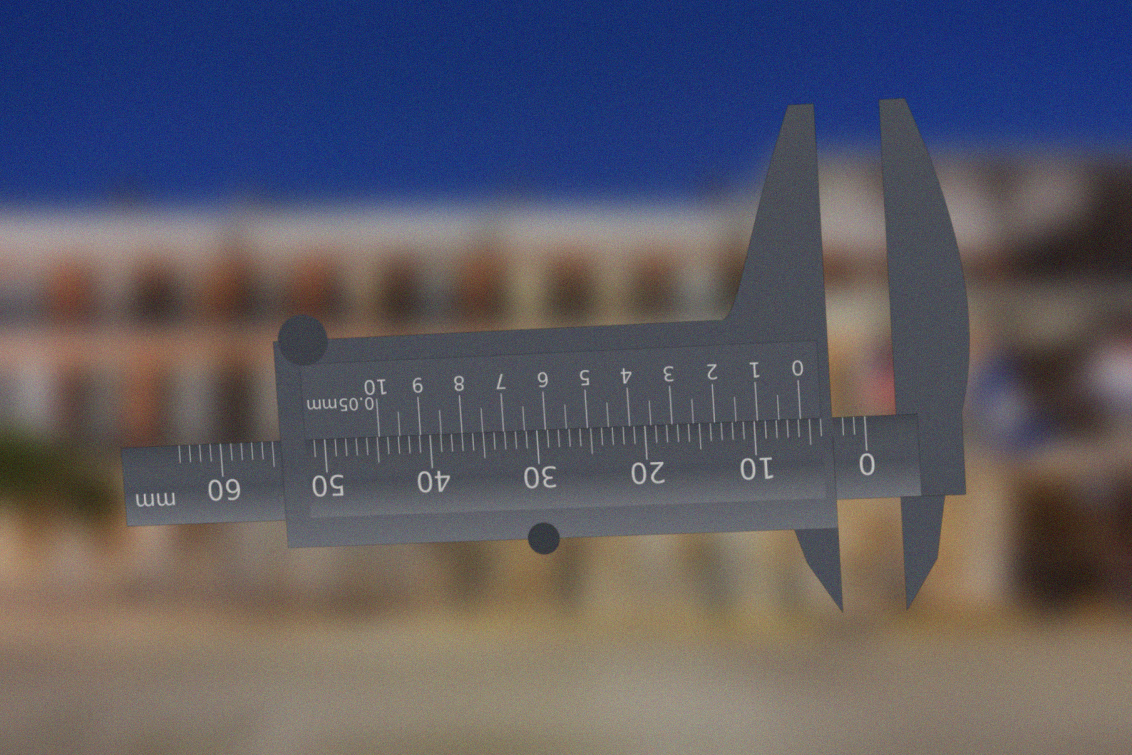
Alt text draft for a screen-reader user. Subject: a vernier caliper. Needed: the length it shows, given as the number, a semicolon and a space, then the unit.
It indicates 5.8; mm
